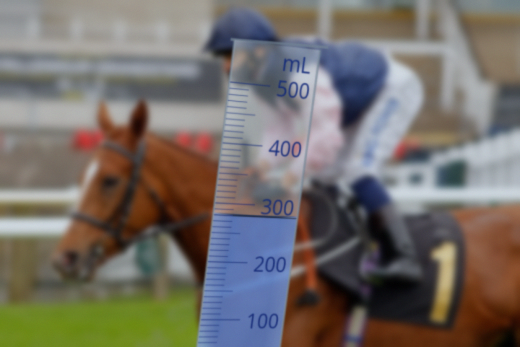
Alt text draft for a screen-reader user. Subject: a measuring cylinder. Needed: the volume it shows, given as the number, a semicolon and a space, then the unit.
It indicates 280; mL
